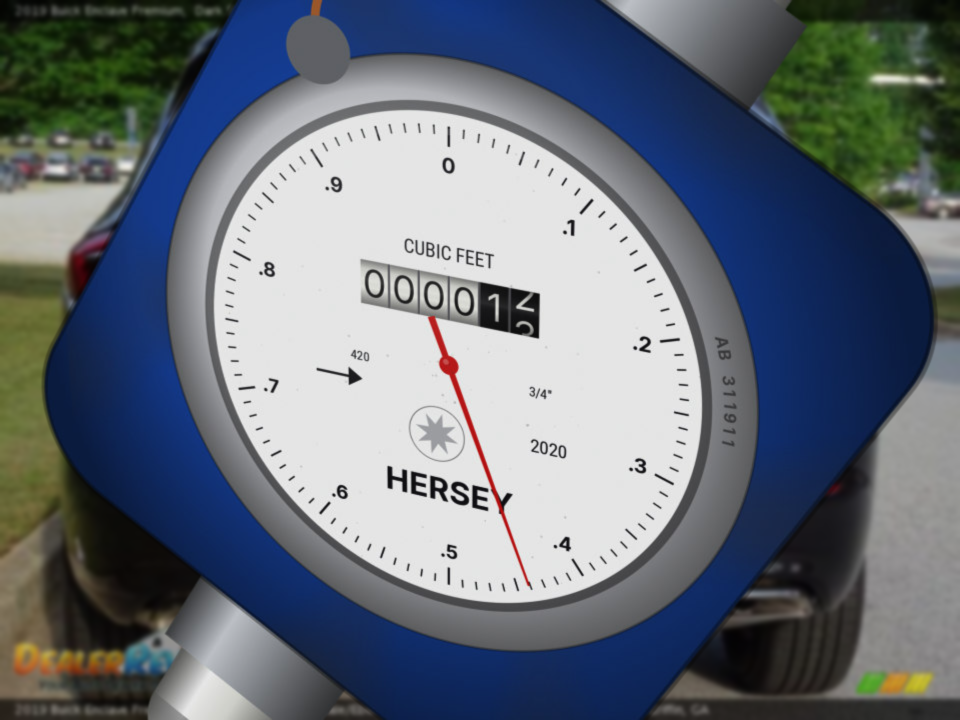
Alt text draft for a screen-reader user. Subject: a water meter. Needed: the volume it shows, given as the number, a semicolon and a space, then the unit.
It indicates 12.44; ft³
